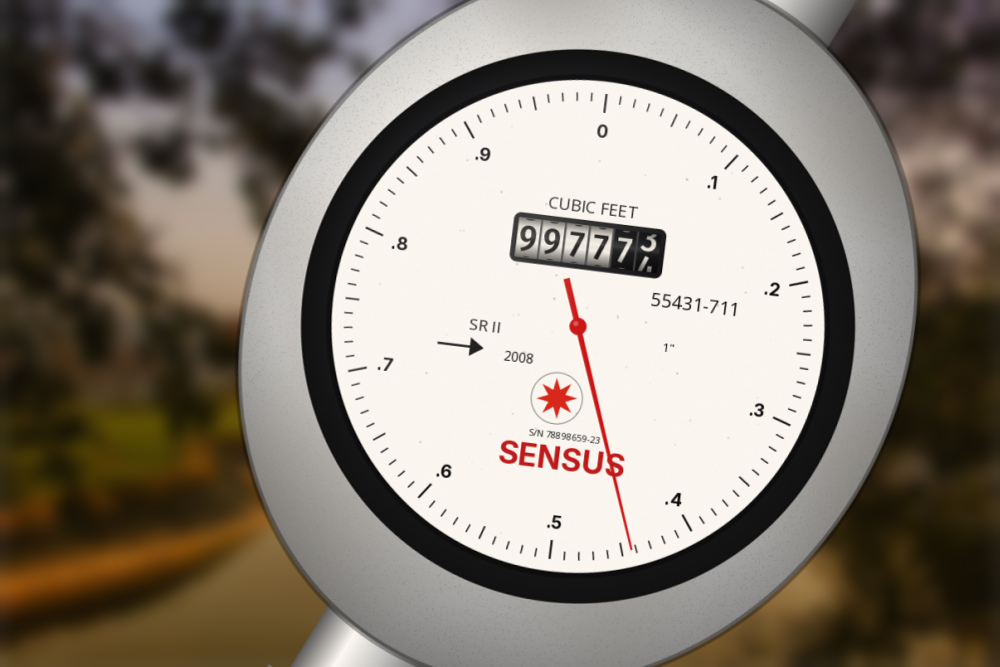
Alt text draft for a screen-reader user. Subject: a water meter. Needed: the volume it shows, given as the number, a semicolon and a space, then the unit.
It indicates 997773.44; ft³
